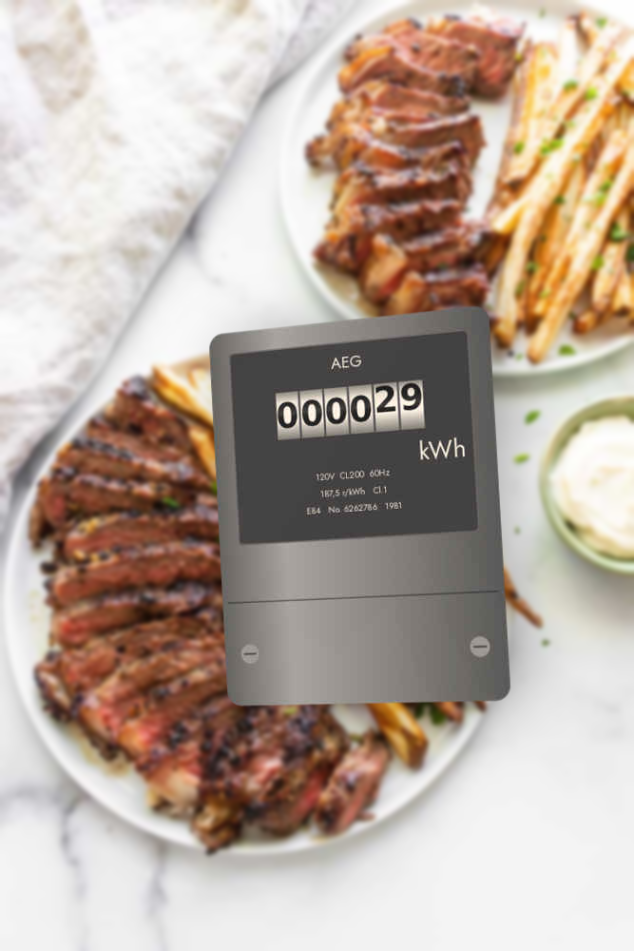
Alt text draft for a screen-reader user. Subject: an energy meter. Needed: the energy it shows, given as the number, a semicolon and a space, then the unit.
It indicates 29; kWh
